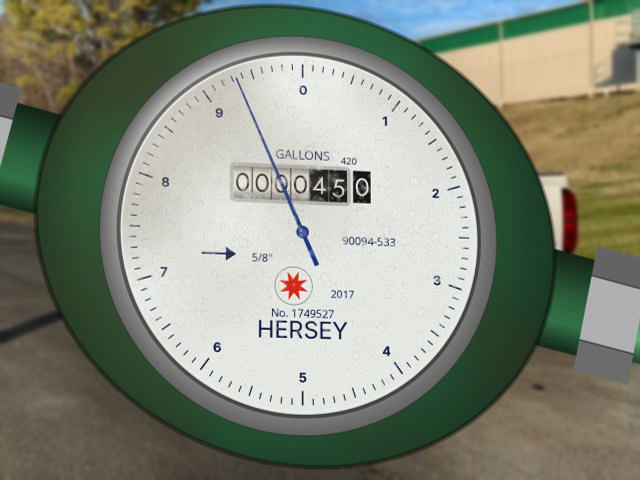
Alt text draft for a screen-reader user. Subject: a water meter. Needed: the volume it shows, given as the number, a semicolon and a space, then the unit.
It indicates 449.3; gal
